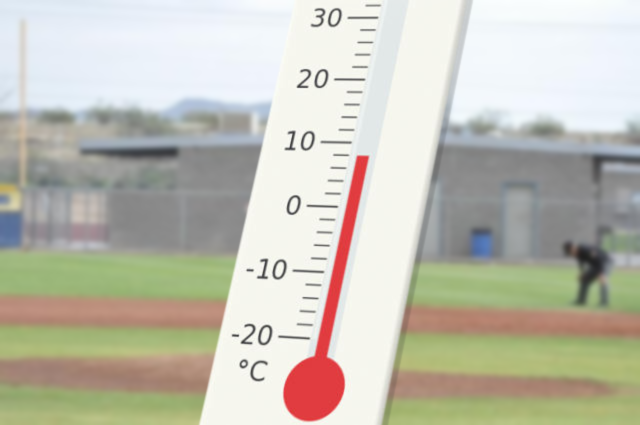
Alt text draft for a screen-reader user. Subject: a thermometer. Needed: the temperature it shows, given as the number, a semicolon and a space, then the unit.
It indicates 8; °C
